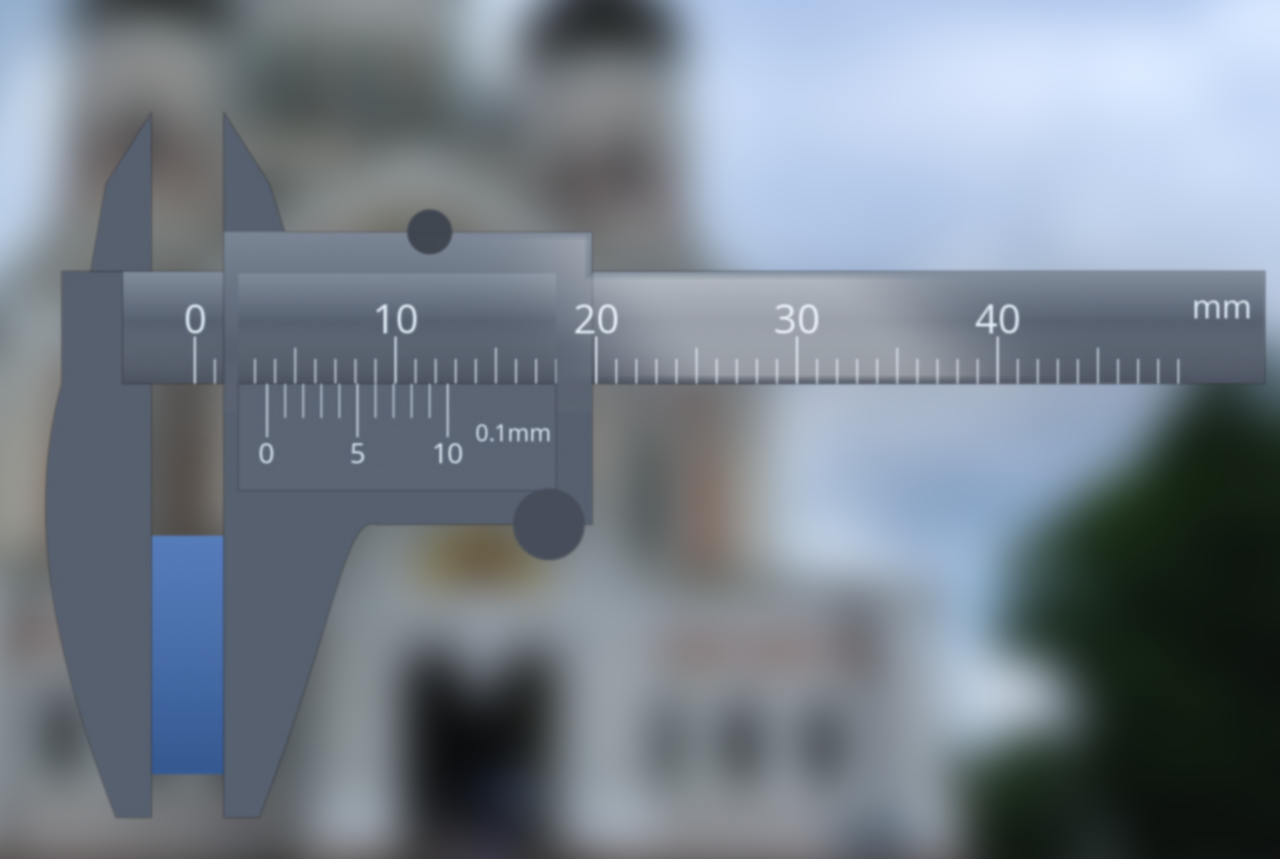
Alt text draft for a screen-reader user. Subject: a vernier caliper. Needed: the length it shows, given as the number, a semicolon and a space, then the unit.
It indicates 3.6; mm
